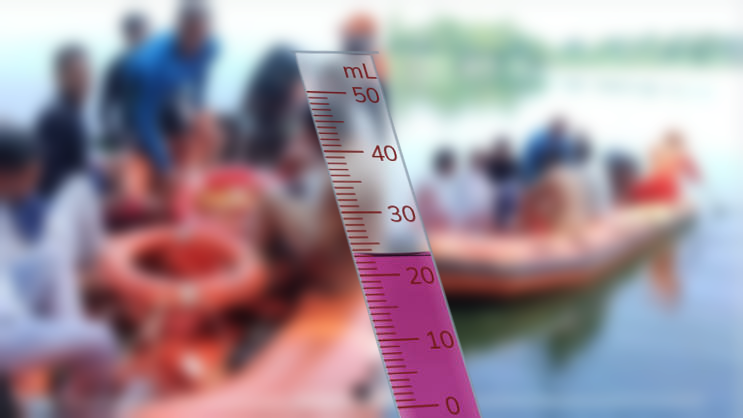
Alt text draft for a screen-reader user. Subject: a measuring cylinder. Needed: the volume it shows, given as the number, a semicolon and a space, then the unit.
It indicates 23; mL
